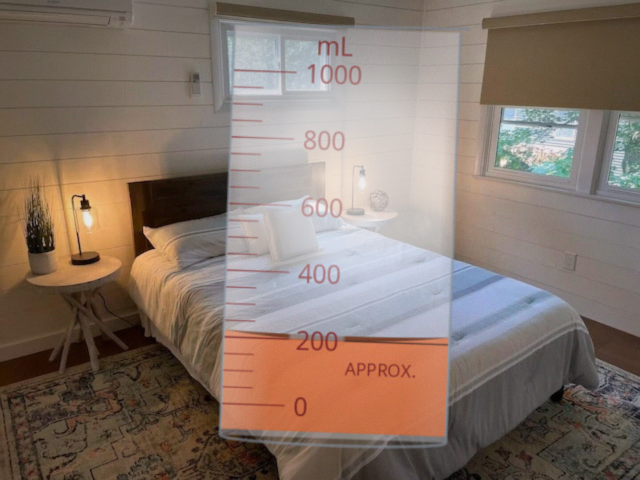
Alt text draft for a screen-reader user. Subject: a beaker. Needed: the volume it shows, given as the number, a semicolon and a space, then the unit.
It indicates 200; mL
